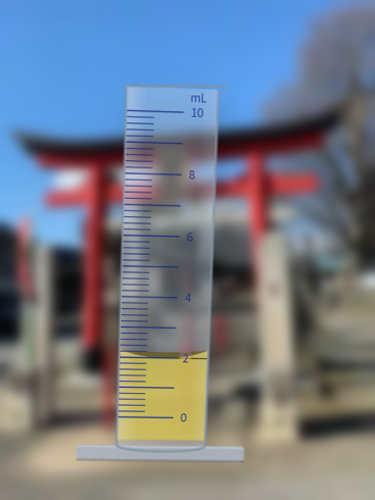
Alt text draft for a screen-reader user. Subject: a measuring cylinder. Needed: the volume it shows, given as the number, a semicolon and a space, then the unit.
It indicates 2; mL
